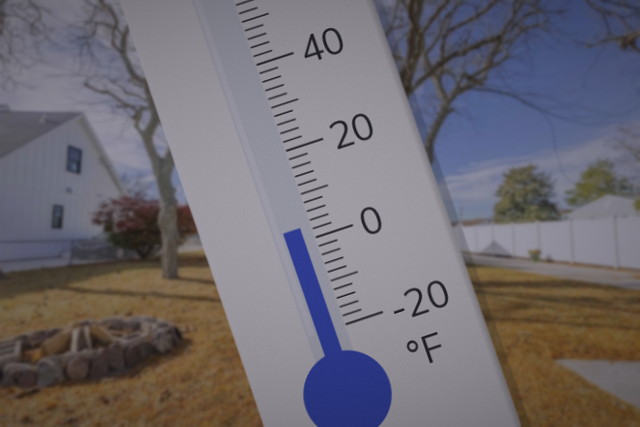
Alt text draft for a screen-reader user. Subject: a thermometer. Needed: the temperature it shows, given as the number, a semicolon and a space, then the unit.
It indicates 3; °F
